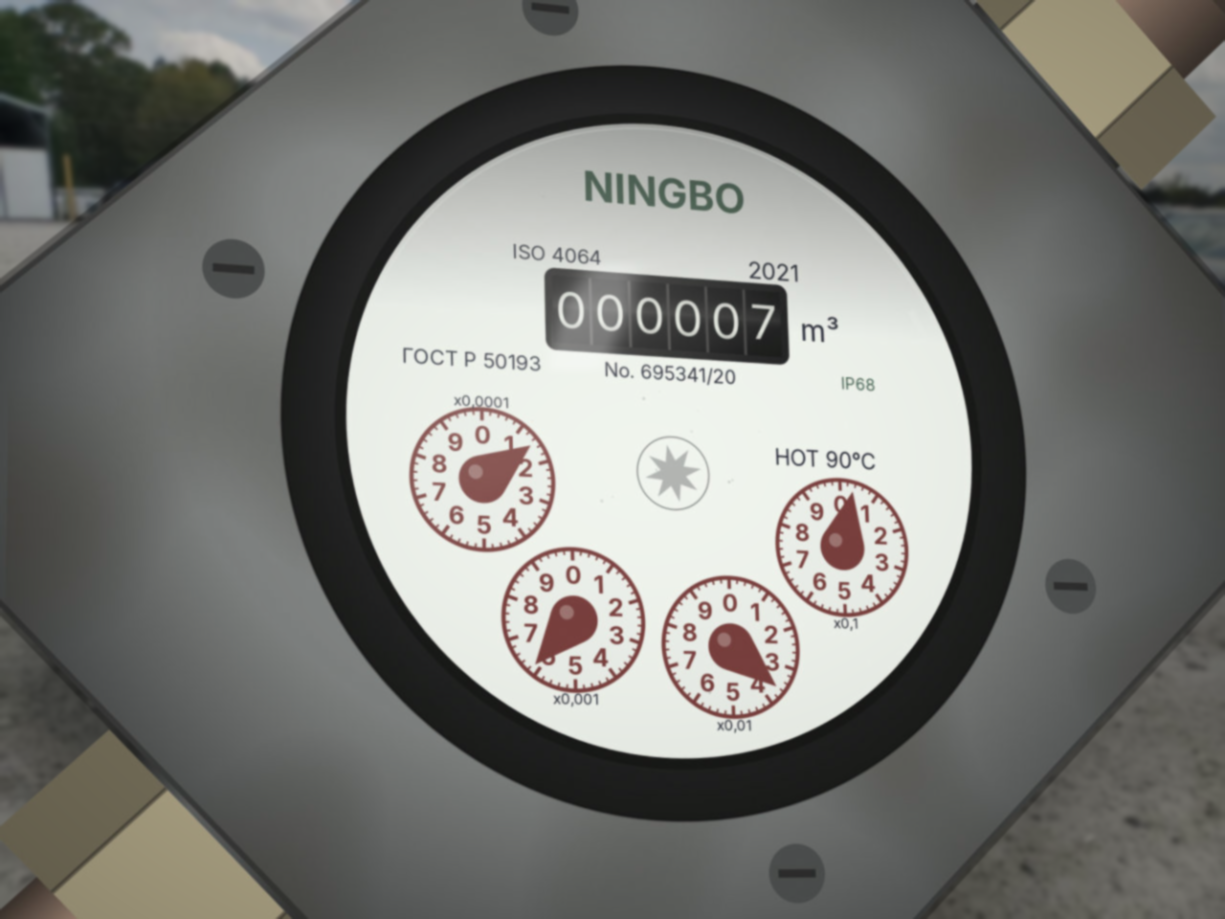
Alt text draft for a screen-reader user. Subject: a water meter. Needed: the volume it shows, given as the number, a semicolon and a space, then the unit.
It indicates 7.0361; m³
